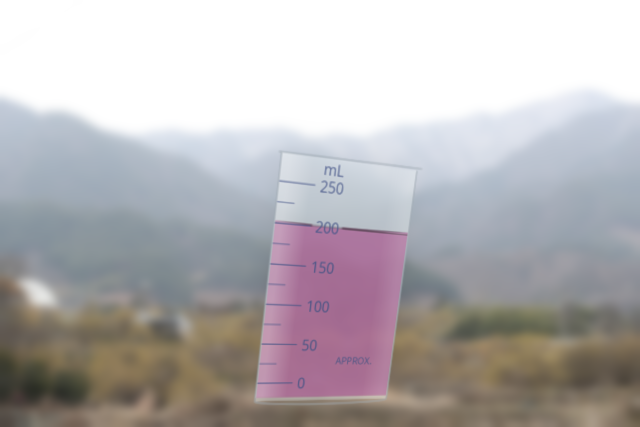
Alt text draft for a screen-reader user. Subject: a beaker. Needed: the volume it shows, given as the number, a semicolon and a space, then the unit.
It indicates 200; mL
